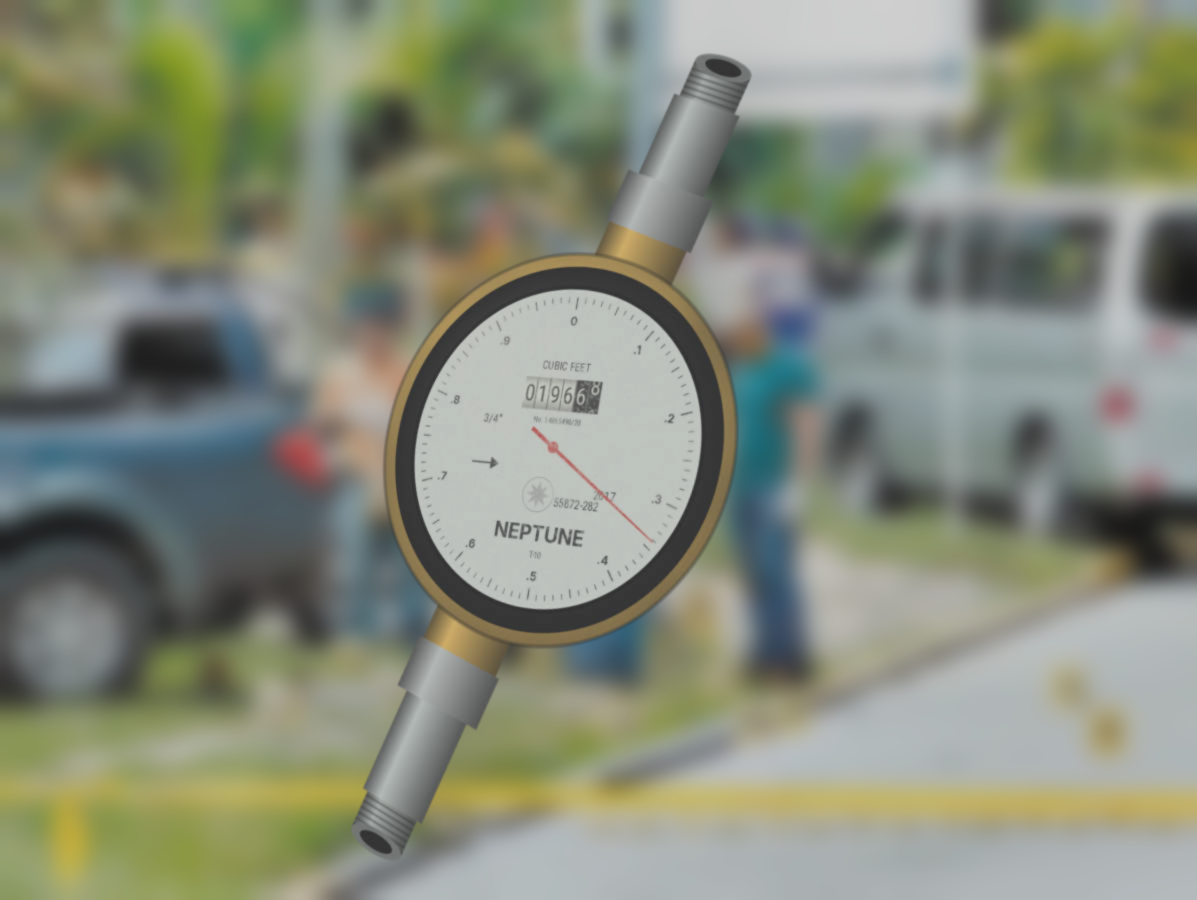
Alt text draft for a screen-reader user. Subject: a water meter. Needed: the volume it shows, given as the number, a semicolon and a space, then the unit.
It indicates 19668.34; ft³
